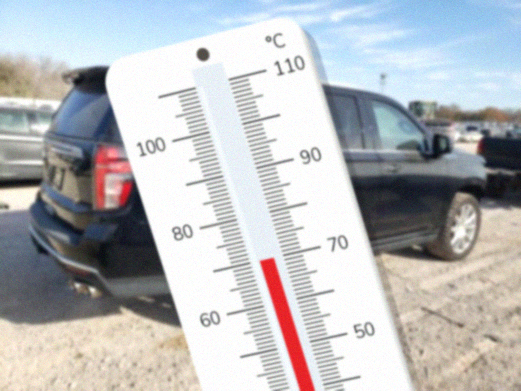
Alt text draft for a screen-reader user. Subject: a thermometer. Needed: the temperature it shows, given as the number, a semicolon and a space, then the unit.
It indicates 70; °C
